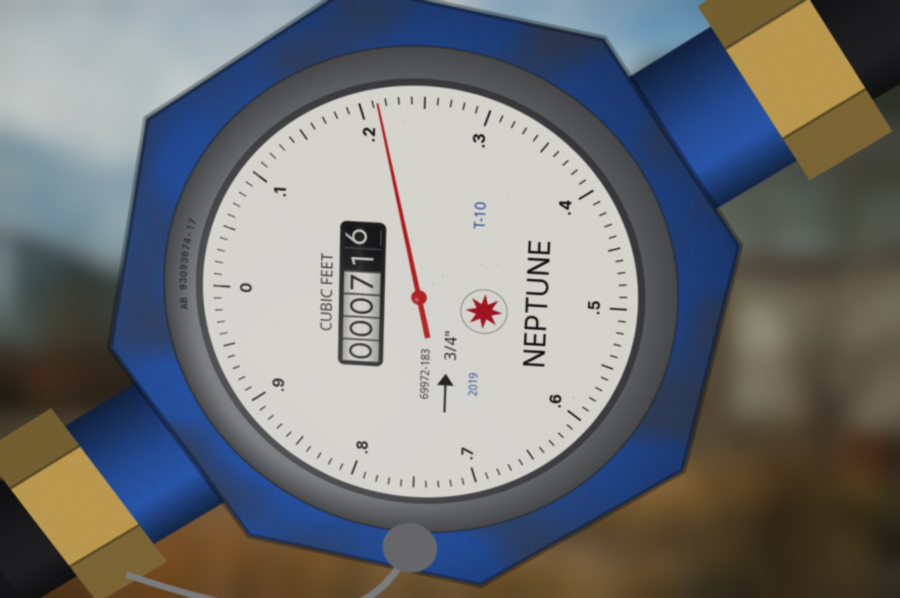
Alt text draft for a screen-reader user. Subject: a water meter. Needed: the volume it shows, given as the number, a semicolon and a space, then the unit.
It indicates 716.21; ft³
